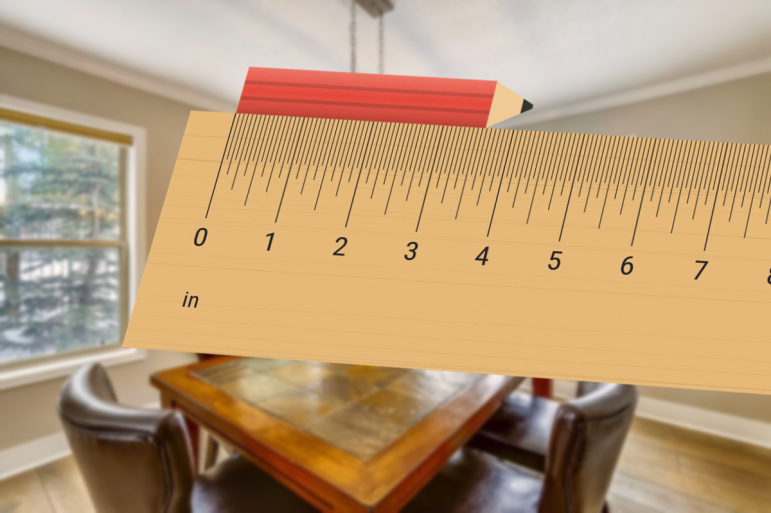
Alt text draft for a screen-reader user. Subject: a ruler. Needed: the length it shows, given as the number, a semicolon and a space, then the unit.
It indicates 4.1875; in
